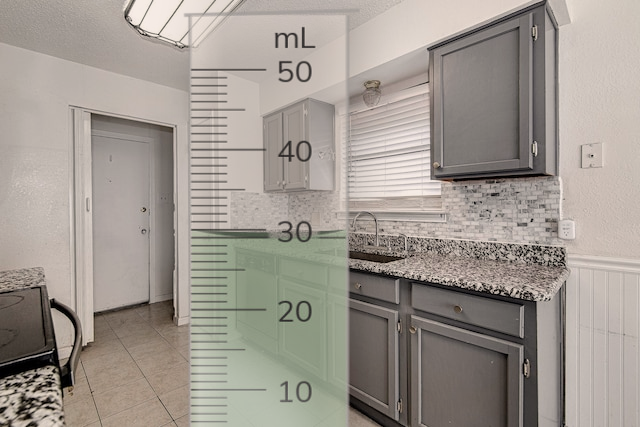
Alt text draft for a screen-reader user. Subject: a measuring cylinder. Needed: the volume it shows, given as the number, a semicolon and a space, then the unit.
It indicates 29; mL
